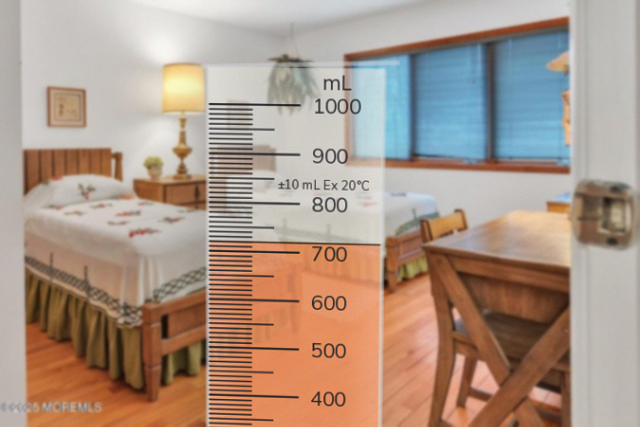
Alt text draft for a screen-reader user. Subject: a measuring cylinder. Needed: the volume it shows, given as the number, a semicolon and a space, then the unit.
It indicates 720; mL
